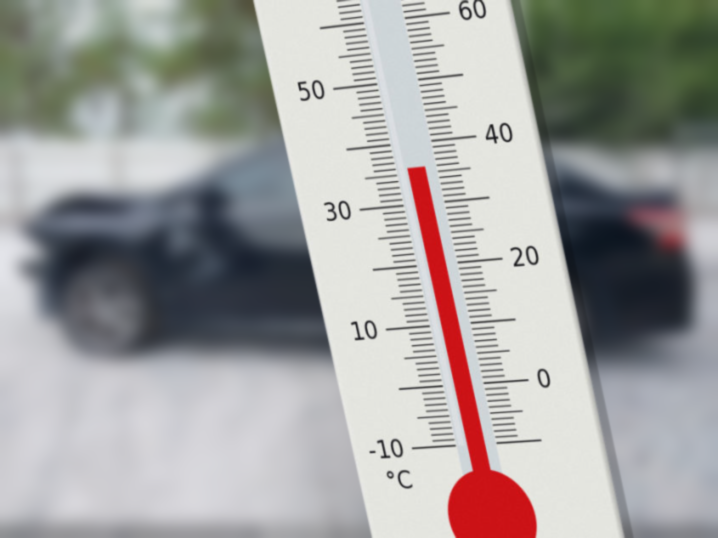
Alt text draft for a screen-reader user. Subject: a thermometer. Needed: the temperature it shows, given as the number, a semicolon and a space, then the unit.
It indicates 36; °C
